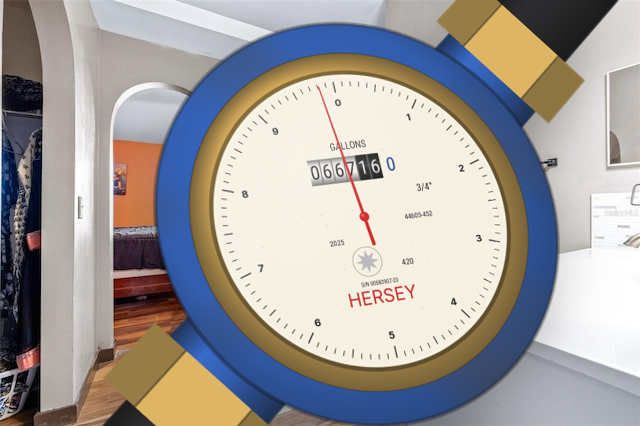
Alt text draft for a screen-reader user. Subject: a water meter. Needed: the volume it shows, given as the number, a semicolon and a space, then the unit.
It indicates 667159.8; gal
